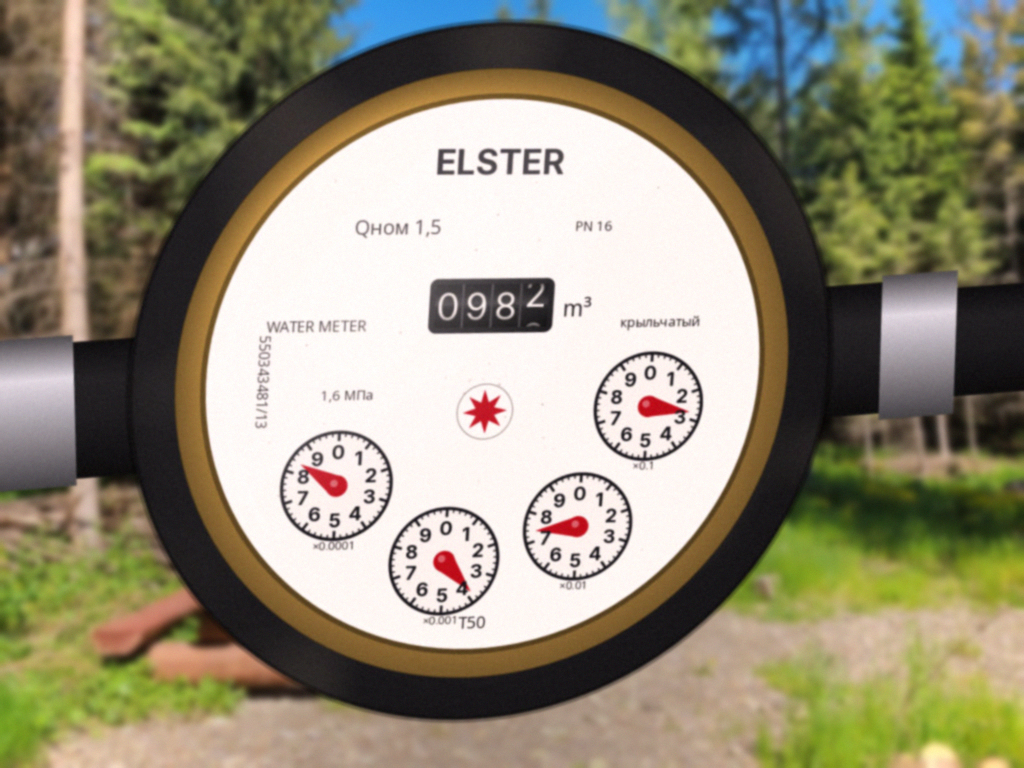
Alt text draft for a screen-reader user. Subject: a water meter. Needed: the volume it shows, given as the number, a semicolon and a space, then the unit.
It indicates 982.2738; m³
